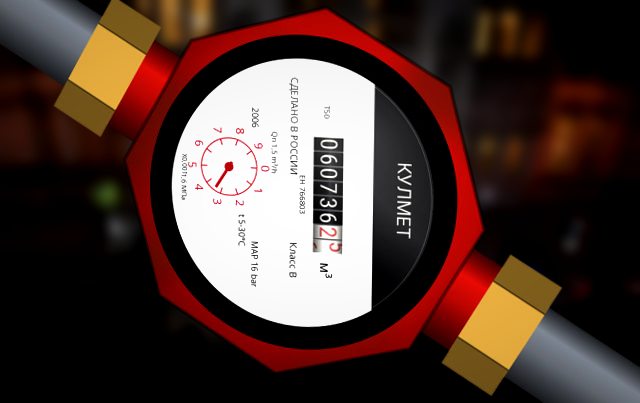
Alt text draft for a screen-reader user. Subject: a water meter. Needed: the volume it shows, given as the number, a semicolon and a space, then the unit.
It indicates 60736.253; m³
